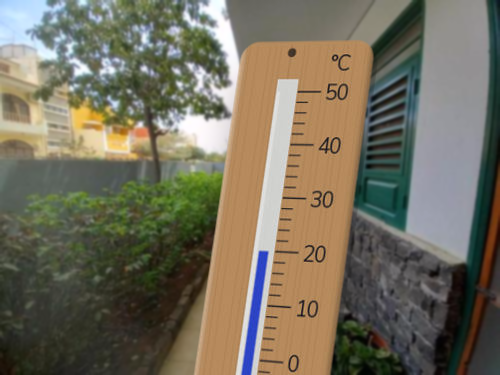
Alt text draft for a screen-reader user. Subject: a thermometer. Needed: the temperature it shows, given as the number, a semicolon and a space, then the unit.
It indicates 20; °C
